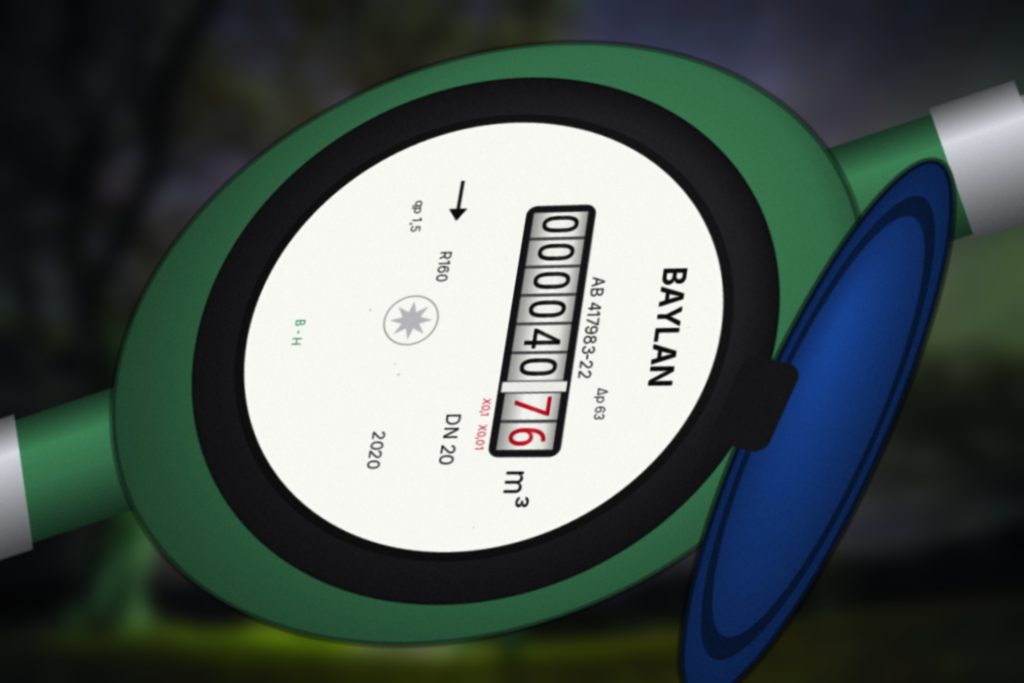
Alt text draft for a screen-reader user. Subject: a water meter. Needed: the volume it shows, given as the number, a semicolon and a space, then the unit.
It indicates 40.76; m³
